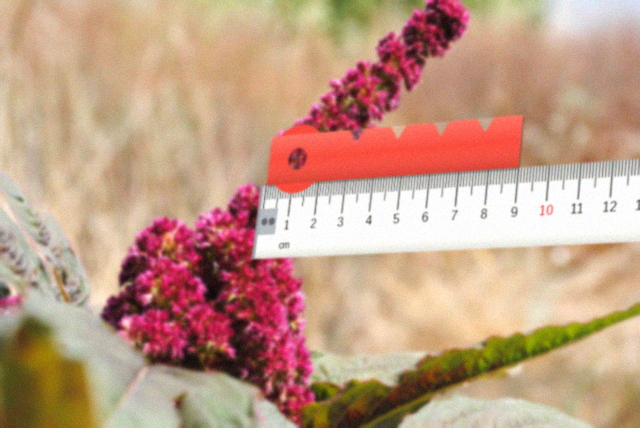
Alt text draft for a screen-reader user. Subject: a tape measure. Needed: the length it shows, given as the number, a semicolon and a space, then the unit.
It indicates 9; cm
